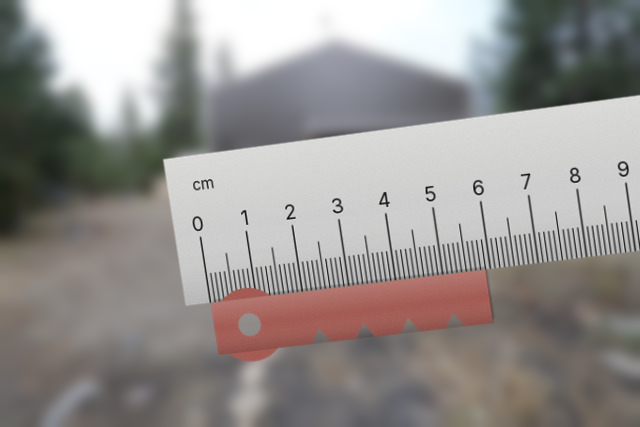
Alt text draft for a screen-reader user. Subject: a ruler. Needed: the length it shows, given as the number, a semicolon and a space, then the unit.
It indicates 5.9; cm
